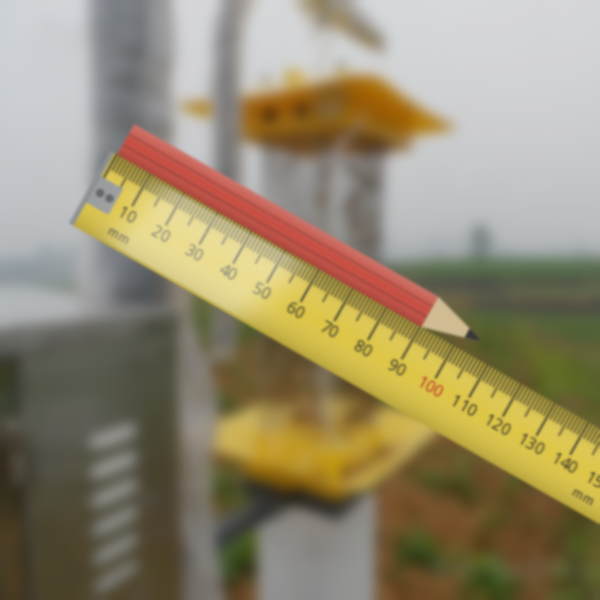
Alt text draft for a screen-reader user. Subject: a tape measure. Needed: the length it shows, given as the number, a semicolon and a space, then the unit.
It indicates 105; mm
